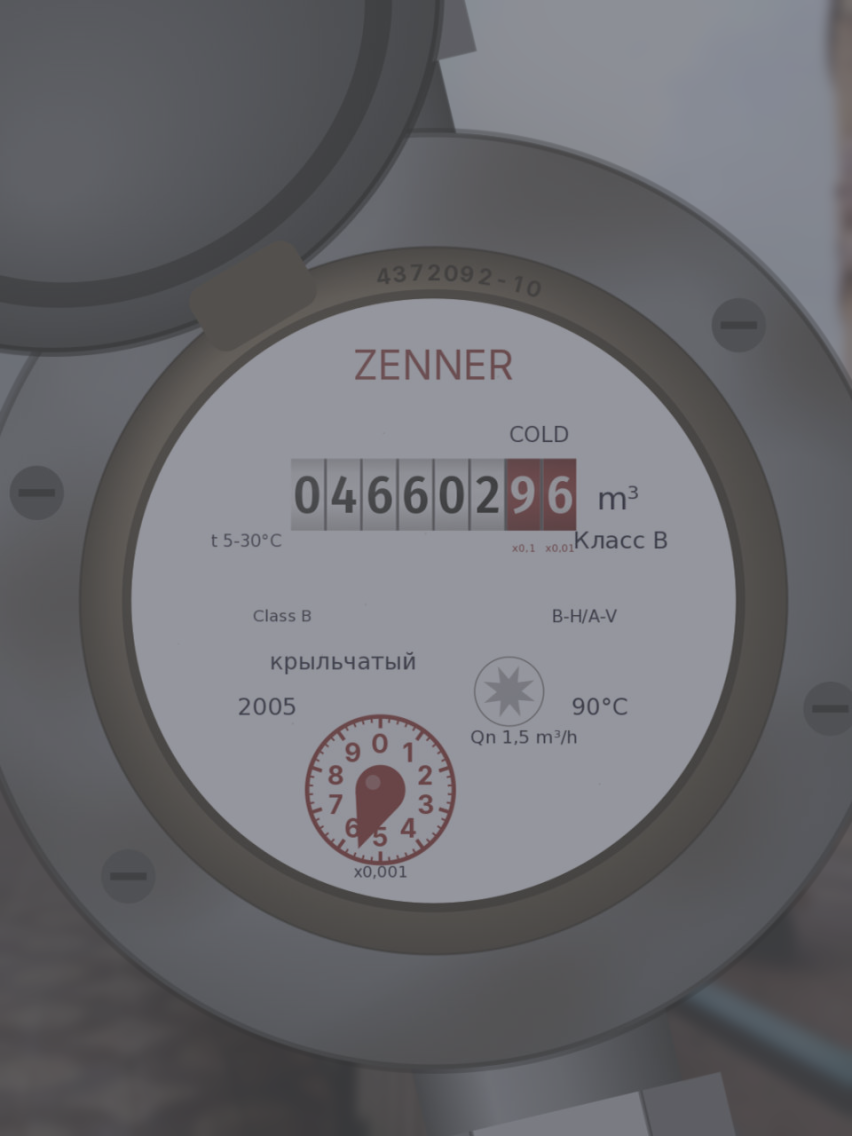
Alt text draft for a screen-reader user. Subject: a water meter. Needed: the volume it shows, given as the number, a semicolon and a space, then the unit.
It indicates 46602.965; m³
